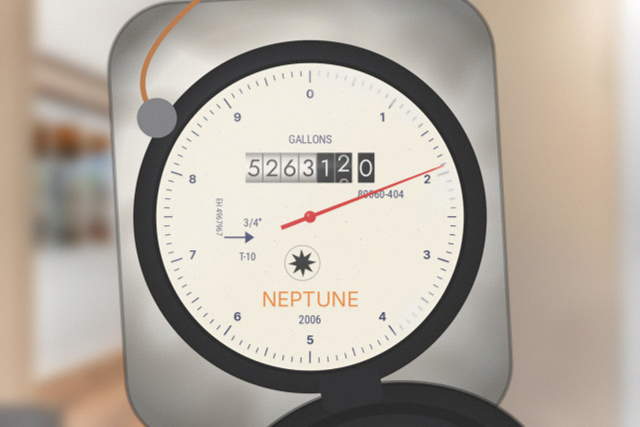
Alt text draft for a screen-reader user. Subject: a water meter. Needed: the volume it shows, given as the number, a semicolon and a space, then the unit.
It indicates 5263121.9; gal
